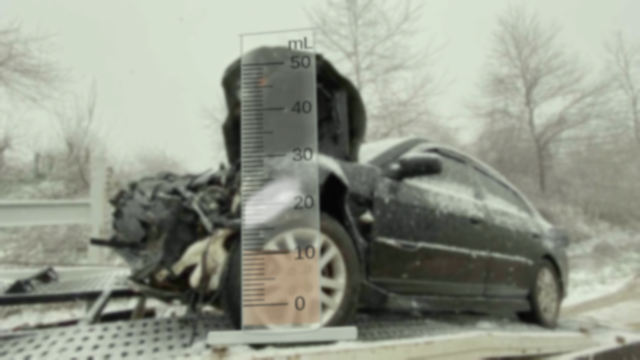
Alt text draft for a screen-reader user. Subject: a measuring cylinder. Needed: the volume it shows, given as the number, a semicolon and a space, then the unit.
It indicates 10; mL
